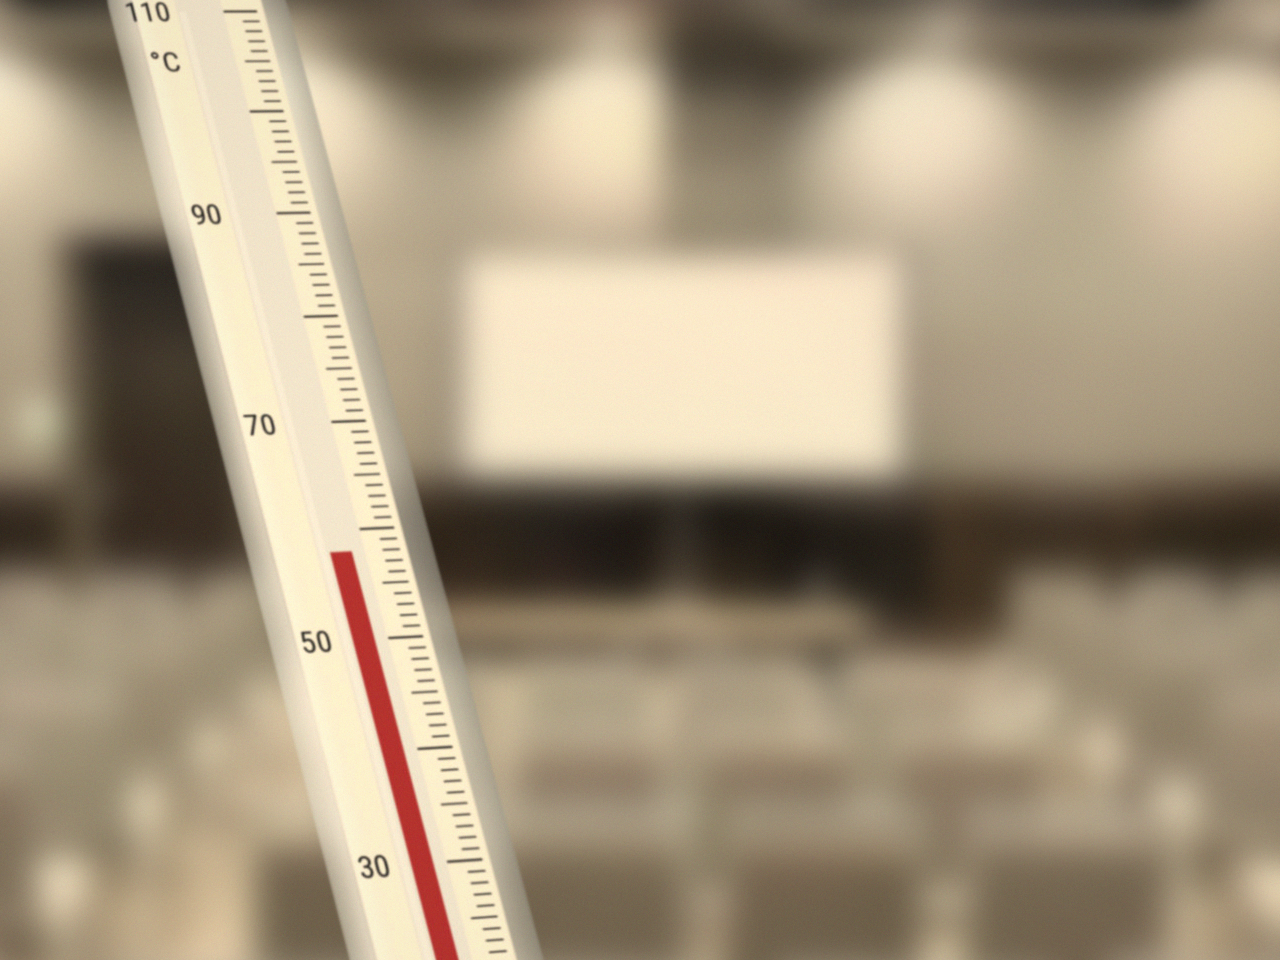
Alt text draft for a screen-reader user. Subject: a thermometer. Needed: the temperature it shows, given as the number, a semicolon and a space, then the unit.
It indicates 58; °C
